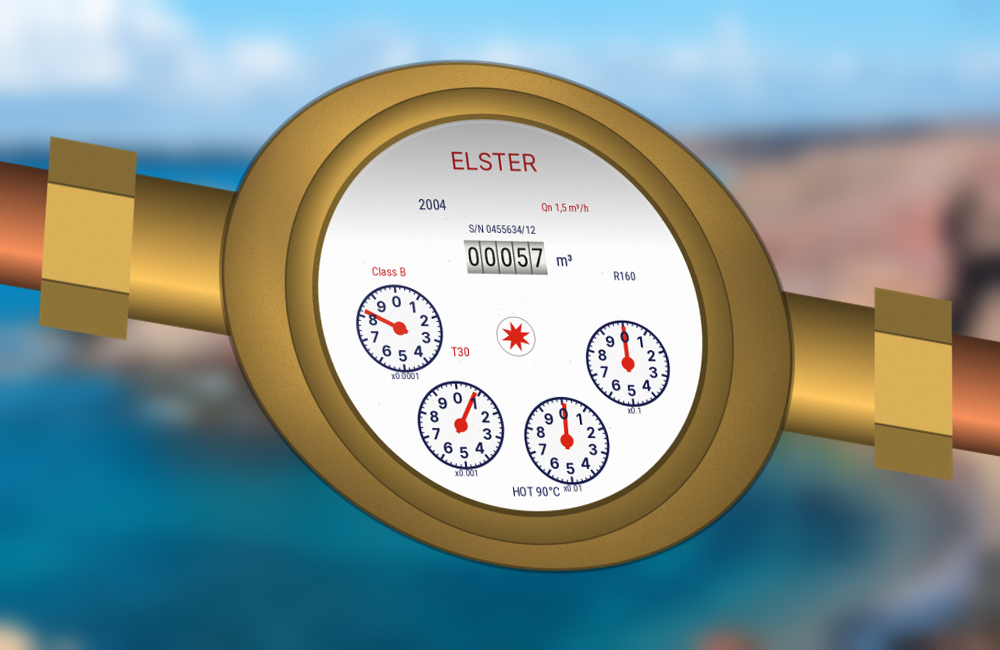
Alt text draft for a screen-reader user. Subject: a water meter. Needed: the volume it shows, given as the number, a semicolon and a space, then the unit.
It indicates 57.0008; m³
